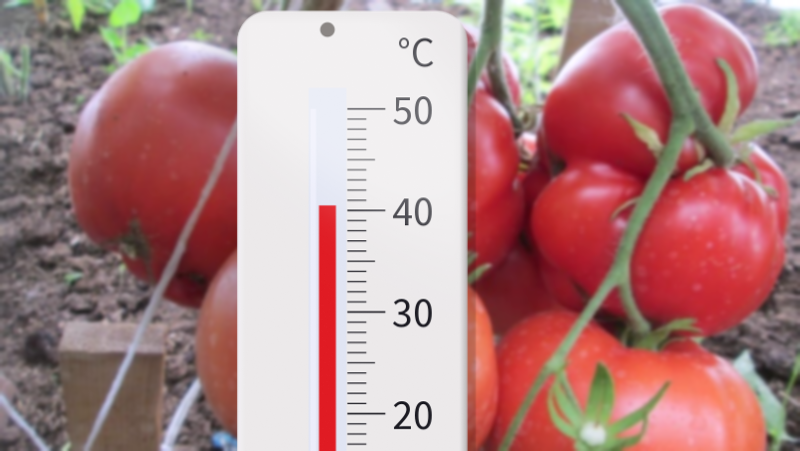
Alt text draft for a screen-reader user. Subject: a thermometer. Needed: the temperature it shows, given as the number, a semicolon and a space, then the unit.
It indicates 40.5; °C
